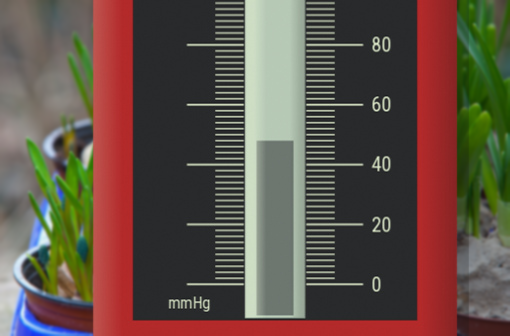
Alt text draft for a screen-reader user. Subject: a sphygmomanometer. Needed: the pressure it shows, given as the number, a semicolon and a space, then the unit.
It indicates 48; mmHg
